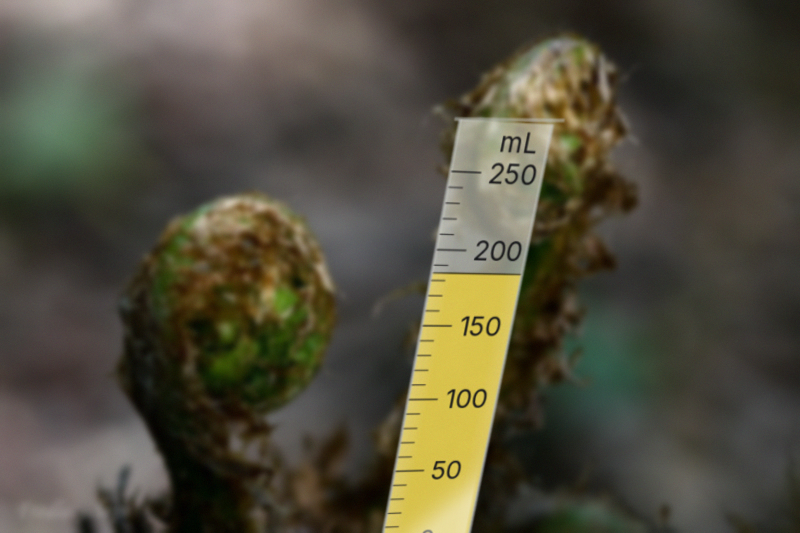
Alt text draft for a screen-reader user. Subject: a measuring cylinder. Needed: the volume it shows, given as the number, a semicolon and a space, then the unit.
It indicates 185; mL
